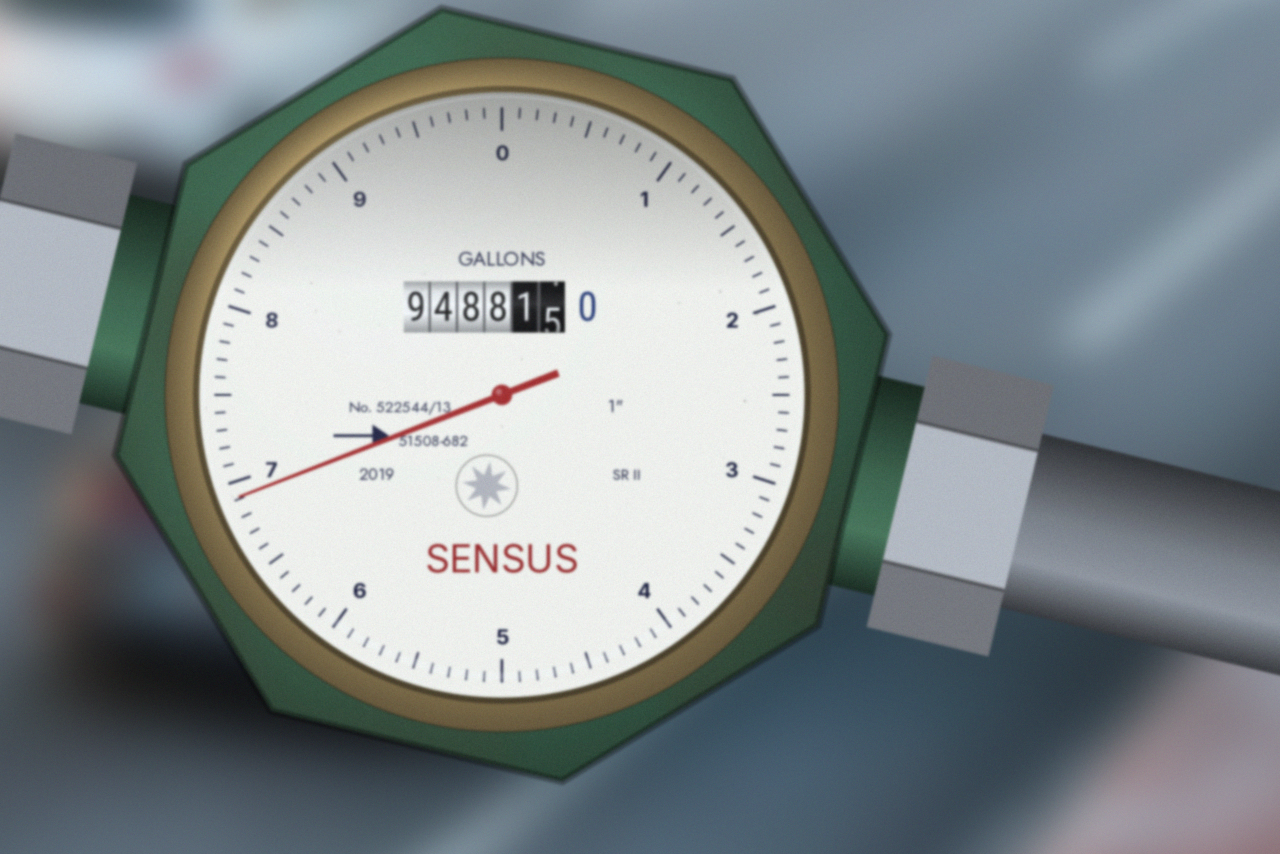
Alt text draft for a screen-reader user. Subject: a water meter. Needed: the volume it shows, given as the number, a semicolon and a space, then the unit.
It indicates 9488146.9; gal
